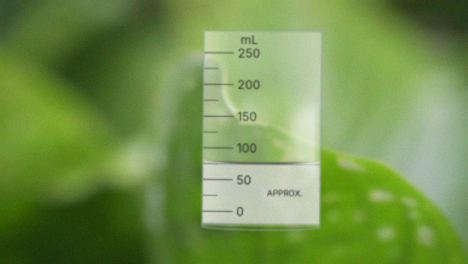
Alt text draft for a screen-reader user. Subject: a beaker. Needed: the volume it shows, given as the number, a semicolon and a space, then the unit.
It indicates 75; mL
